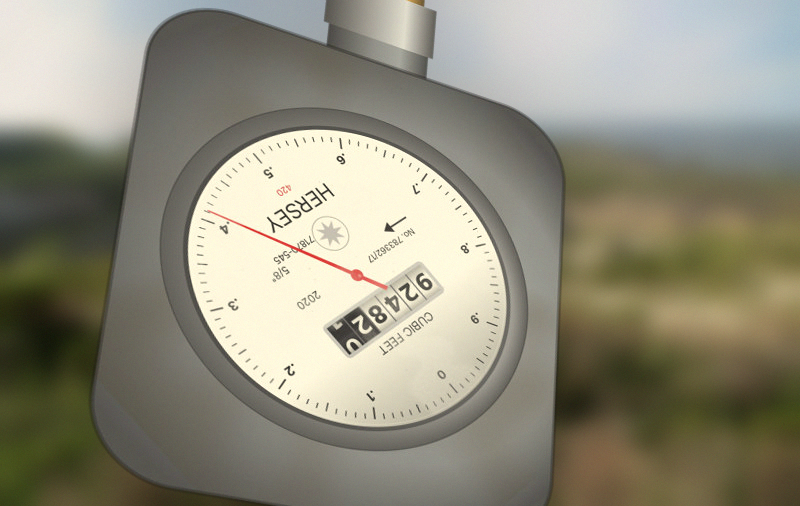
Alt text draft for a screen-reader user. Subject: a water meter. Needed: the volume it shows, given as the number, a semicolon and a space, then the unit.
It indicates 924820.41; ft³
